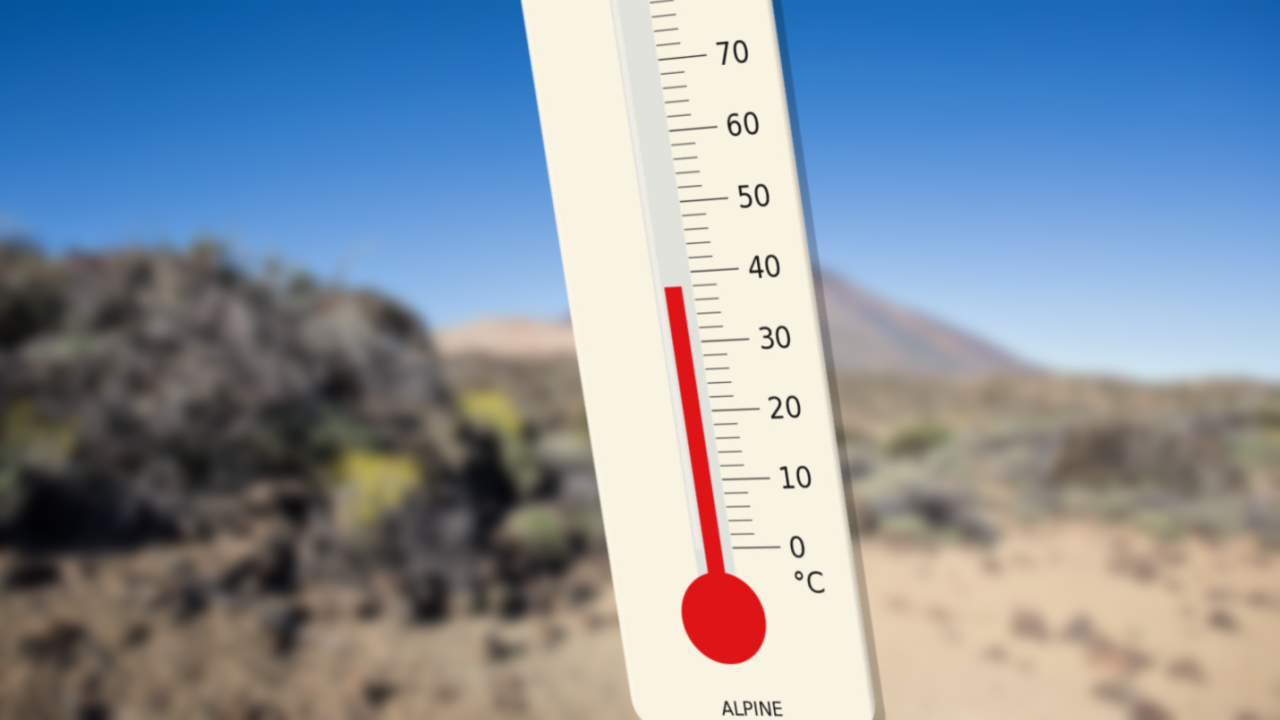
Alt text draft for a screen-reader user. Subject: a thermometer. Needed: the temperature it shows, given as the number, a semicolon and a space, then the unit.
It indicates 38; °C
